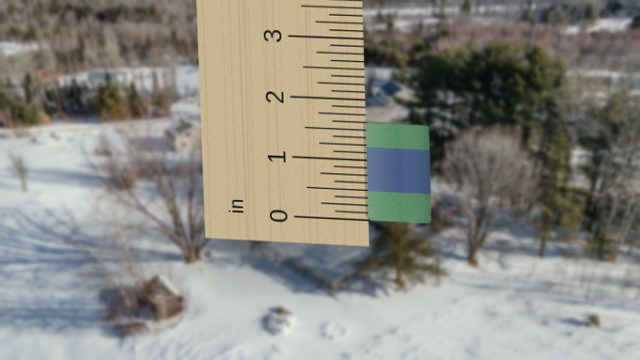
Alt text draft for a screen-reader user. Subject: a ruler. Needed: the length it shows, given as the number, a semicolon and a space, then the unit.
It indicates 1.625; in
